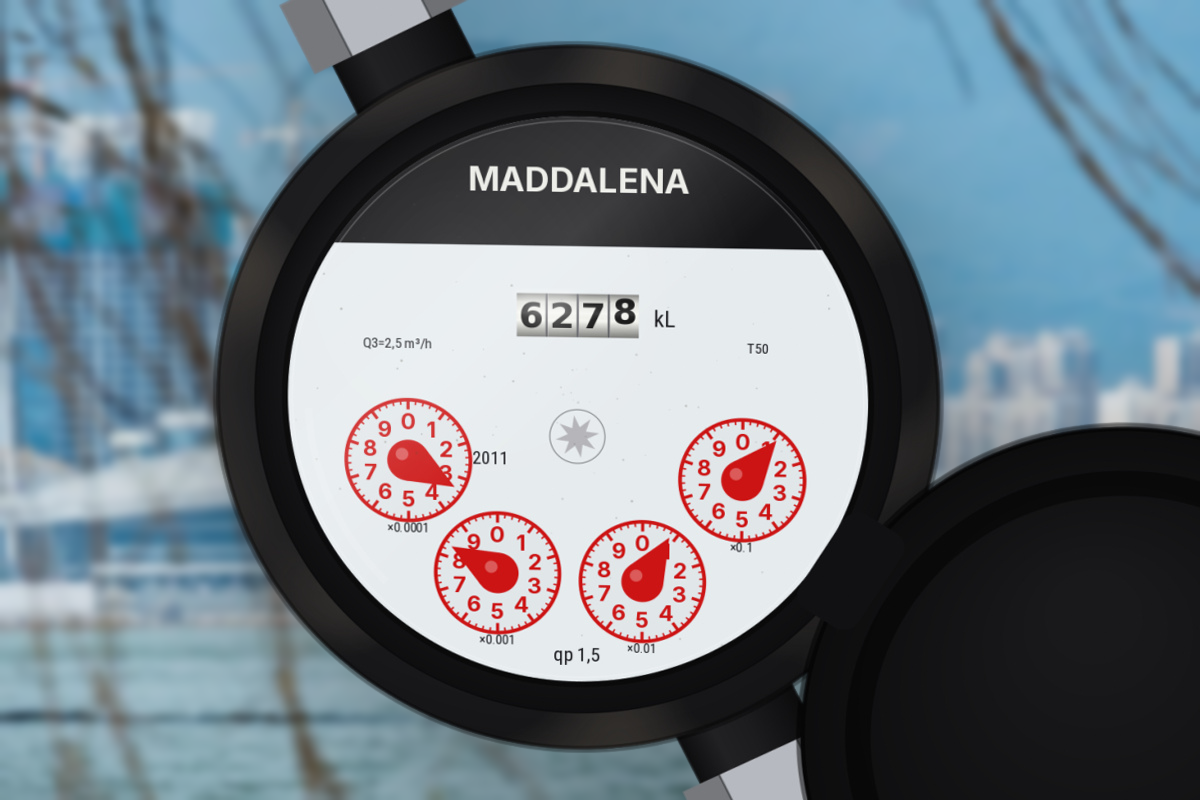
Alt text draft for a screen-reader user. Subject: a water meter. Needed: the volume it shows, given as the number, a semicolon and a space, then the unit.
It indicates 6278.1083; kL
